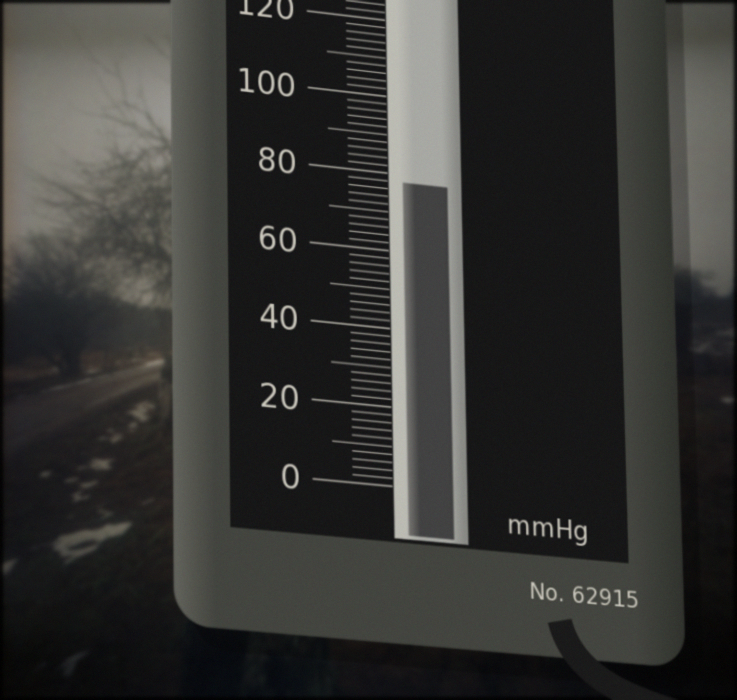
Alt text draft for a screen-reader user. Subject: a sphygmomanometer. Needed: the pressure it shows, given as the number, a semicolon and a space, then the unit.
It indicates 78; mmHg
